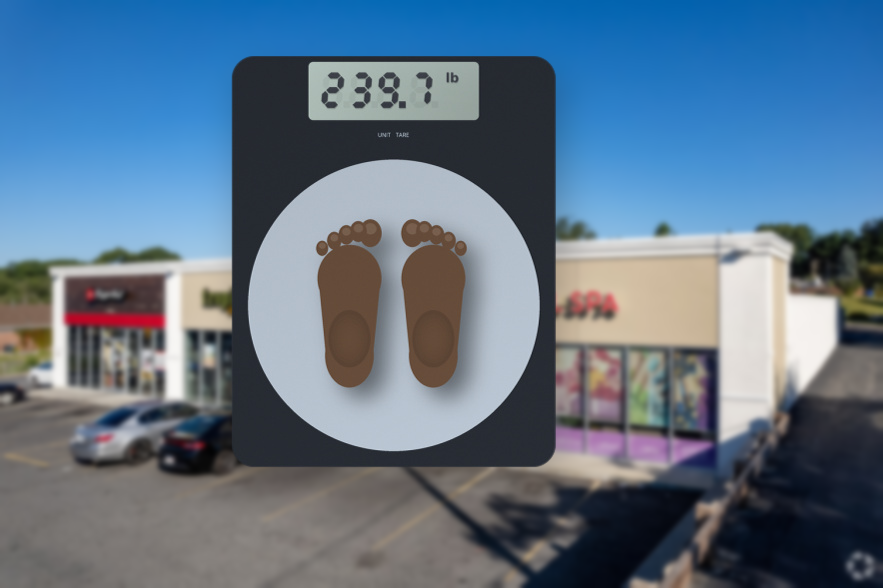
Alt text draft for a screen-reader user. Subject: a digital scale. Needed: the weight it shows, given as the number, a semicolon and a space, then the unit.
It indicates 239.7; lb
